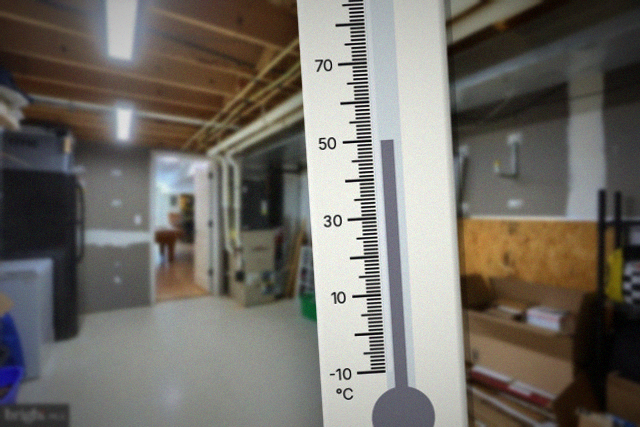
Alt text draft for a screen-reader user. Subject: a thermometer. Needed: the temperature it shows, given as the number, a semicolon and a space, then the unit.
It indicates 50; °C
